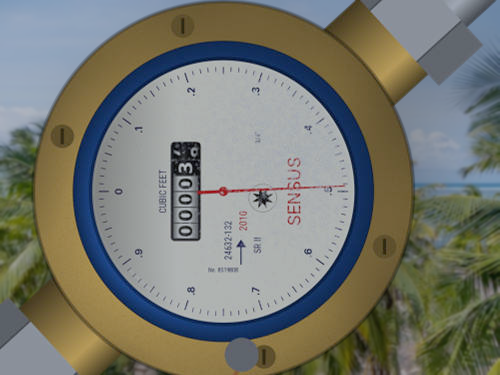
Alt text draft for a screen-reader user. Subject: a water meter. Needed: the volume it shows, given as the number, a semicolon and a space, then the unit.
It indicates 37.49; ft³
